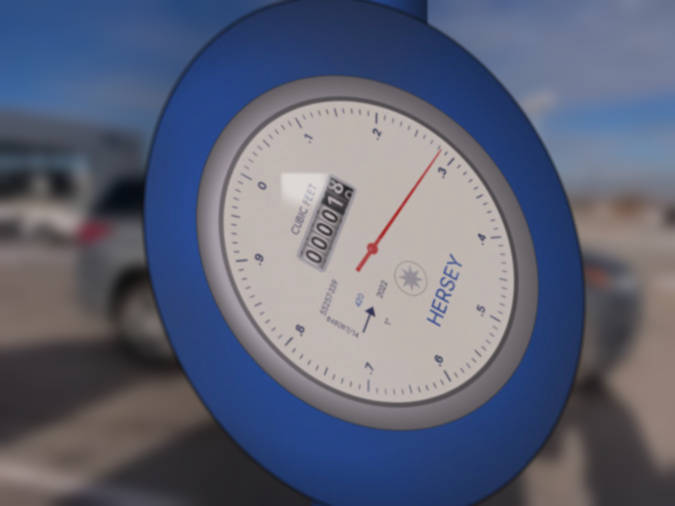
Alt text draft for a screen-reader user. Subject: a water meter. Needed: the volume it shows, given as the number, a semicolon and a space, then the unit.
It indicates 18.28; ft³
